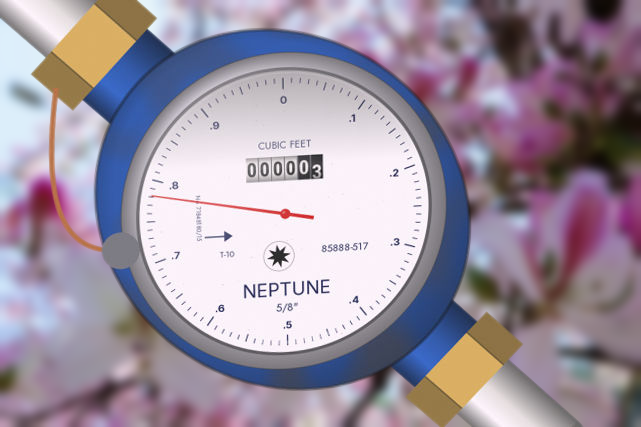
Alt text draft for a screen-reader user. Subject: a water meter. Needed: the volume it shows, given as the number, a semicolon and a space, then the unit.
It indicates 2.78; ft³
